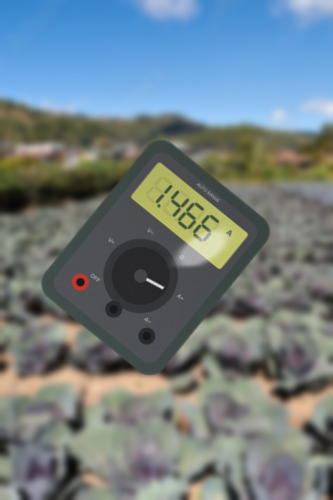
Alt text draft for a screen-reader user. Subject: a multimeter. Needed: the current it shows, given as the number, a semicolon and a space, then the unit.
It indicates 1.466; A
